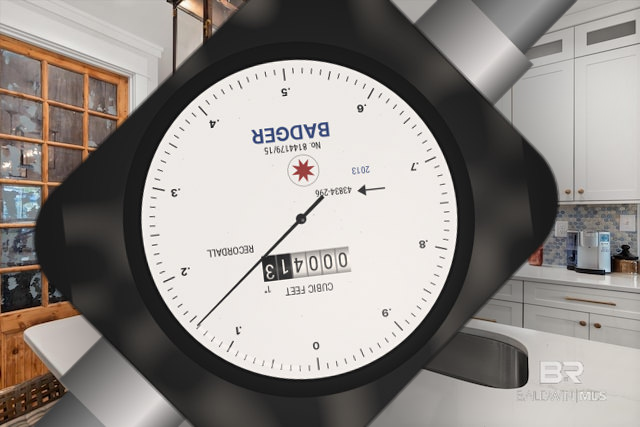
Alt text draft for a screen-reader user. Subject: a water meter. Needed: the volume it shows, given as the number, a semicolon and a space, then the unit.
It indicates 413.14; ft³
